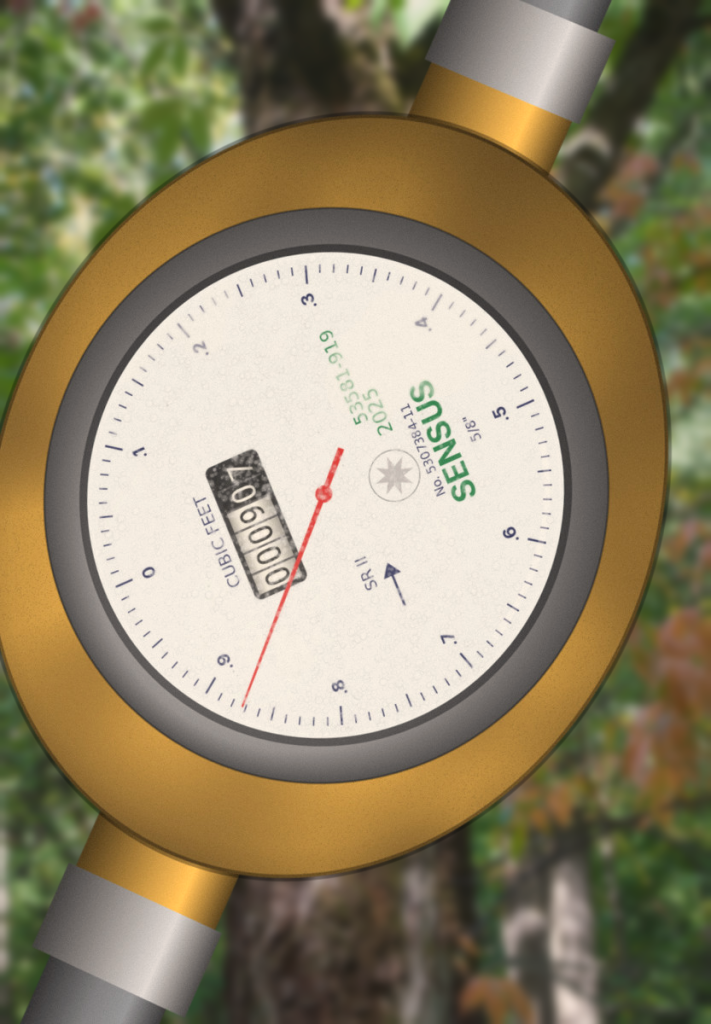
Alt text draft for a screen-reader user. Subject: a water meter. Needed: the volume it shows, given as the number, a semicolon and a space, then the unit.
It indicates 906.87; ft³
